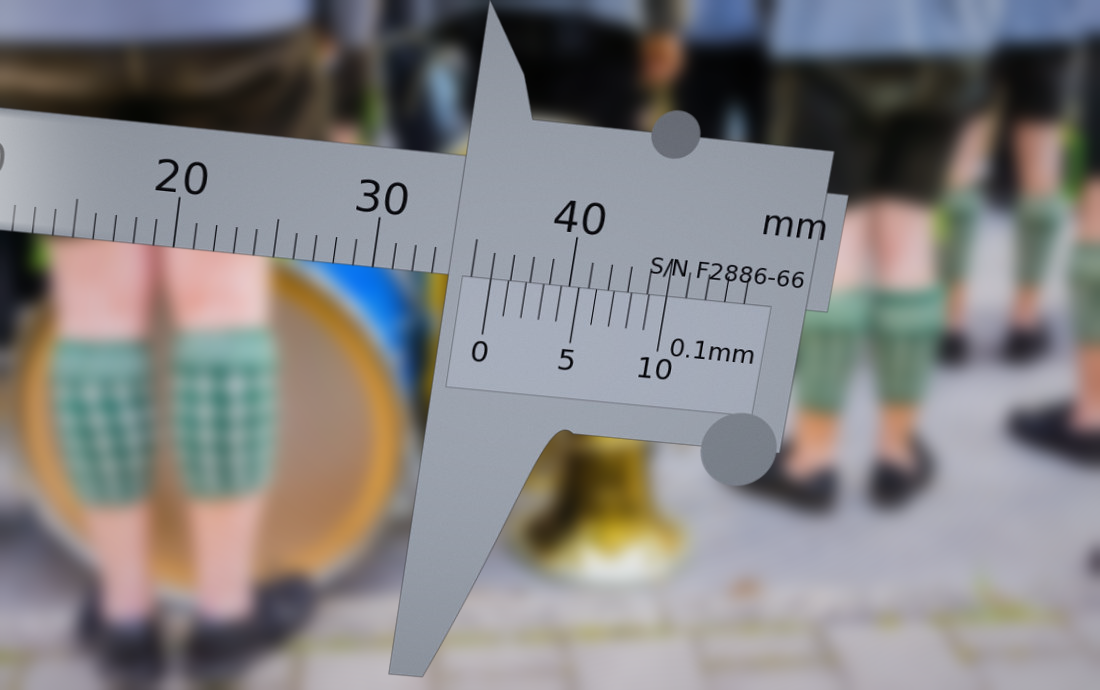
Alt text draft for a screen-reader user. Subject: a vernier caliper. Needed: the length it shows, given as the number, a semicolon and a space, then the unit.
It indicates 36.0; mm
